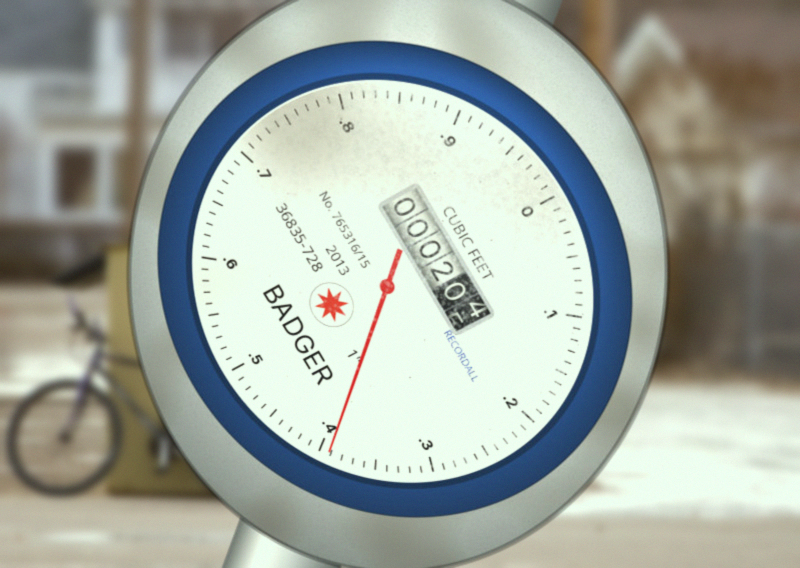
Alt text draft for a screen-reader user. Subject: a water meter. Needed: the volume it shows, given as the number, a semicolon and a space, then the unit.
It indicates 204.39; ft³
